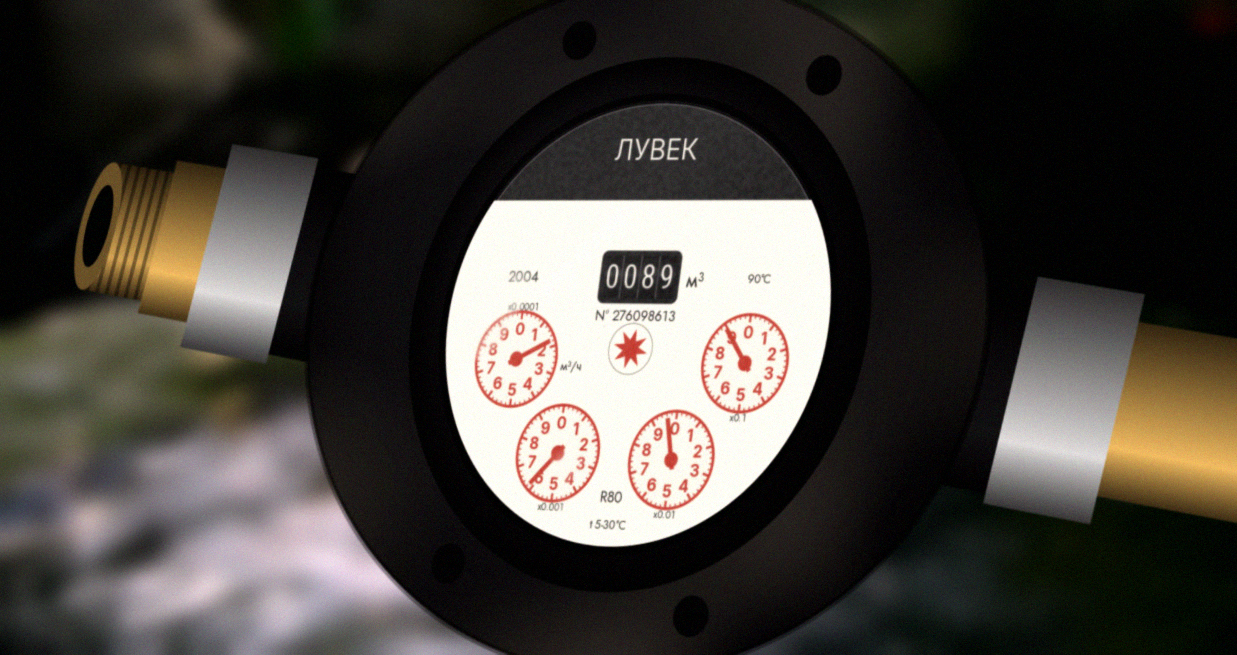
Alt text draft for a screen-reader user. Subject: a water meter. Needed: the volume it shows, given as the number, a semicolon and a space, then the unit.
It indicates 89.8961; m³
